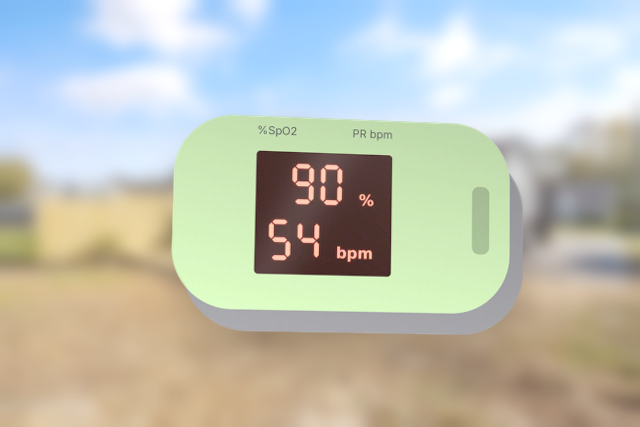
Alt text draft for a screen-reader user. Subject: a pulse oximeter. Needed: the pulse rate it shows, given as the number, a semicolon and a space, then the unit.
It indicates 54; bpm
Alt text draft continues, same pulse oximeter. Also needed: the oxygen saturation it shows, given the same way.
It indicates 90; %
